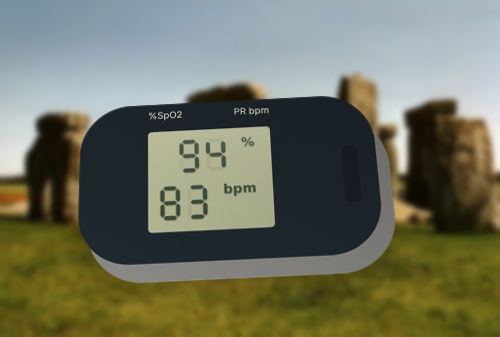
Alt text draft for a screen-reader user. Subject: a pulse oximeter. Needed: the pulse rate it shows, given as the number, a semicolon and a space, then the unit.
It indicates 83; bpm
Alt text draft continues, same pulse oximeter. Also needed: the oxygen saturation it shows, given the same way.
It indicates 94; %
